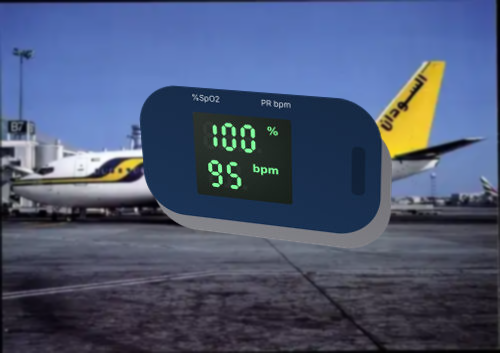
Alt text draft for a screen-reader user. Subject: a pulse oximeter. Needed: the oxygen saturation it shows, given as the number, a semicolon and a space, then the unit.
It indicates 100; %
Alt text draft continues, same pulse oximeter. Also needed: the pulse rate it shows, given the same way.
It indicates 95; bpm
